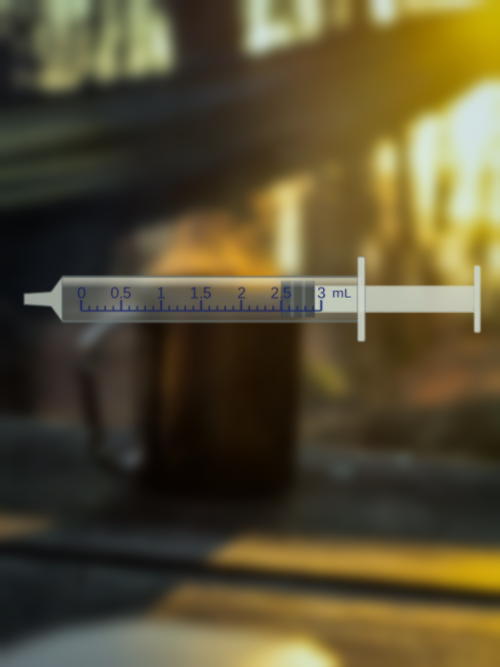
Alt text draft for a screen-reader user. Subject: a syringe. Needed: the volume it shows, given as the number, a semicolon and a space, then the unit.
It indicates 2.5; mL
